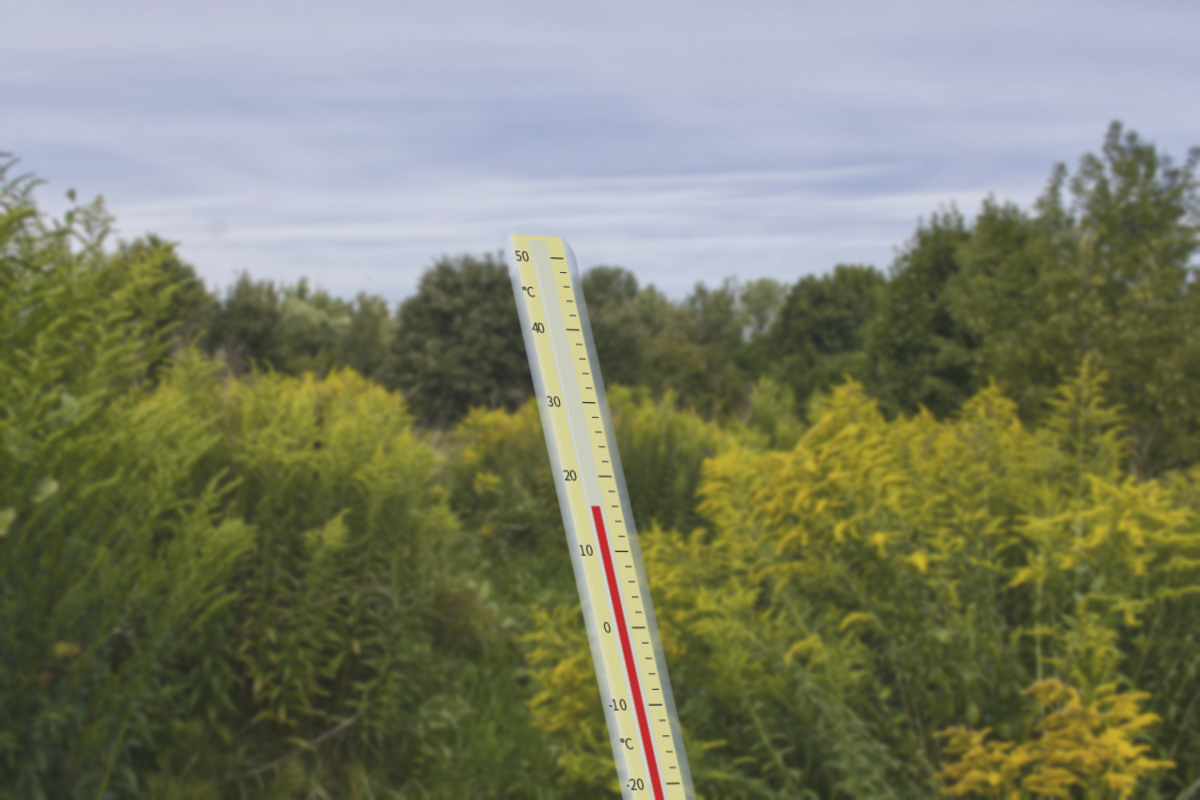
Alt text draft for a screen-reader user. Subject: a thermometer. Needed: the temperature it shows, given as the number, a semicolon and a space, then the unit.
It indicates 16; °C
